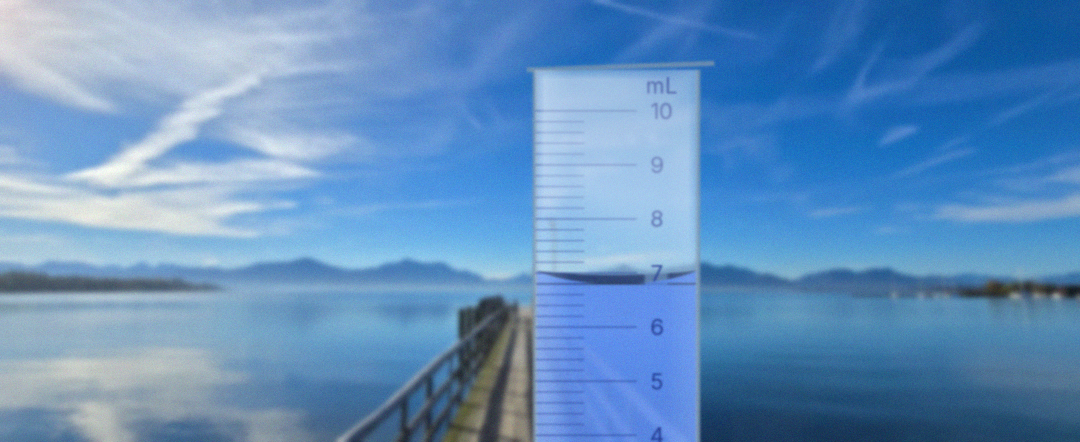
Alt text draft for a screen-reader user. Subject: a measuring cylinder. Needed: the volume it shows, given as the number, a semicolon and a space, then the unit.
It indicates 6.8; mL
